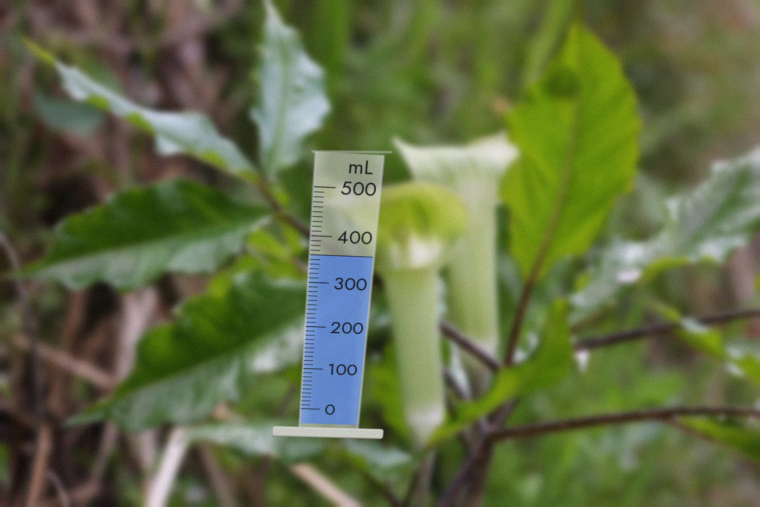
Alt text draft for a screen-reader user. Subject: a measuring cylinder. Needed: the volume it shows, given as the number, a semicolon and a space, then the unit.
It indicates 360; mL
